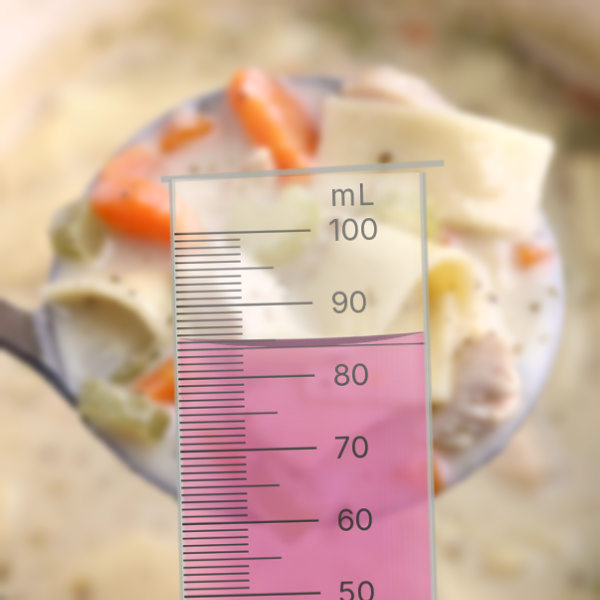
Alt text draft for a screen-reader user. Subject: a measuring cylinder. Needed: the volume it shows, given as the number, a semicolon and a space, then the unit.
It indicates 84; mL
